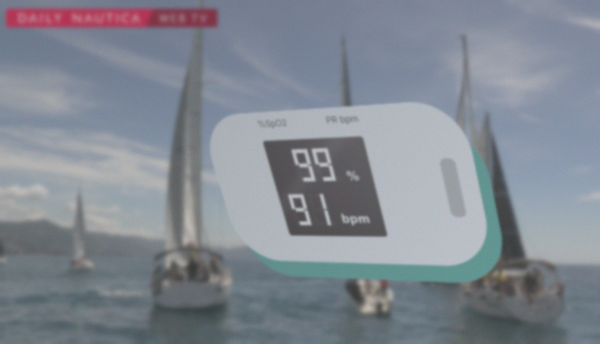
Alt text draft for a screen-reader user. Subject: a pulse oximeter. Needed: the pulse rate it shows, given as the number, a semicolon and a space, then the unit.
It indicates 91; bpm
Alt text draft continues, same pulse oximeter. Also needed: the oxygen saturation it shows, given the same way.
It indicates 99; %
